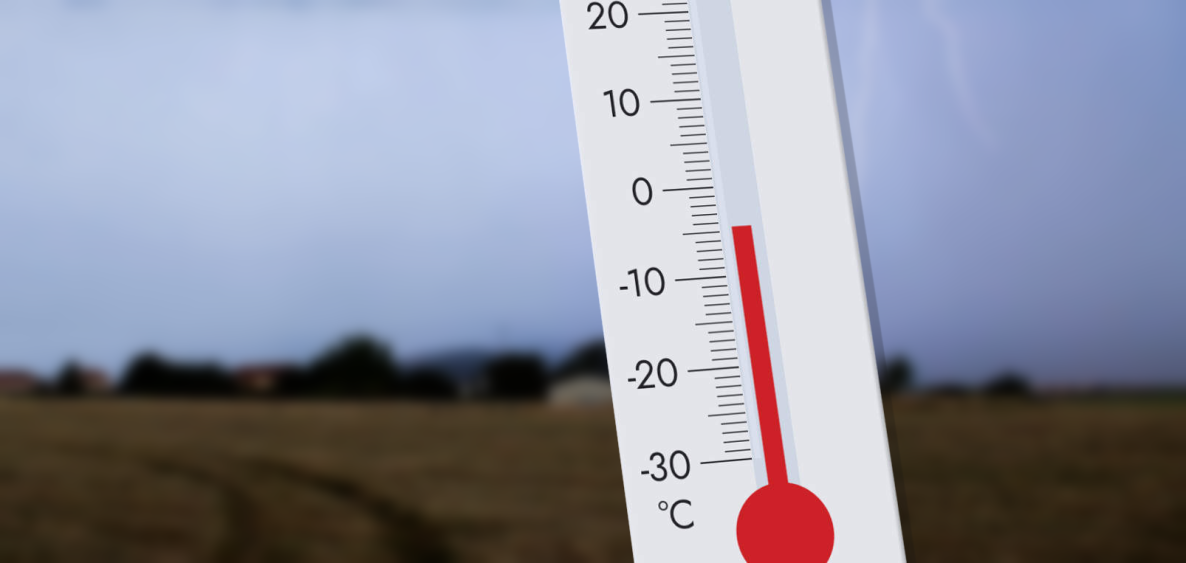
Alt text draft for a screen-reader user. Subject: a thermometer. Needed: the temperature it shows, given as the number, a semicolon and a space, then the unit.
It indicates -4.5; °C
